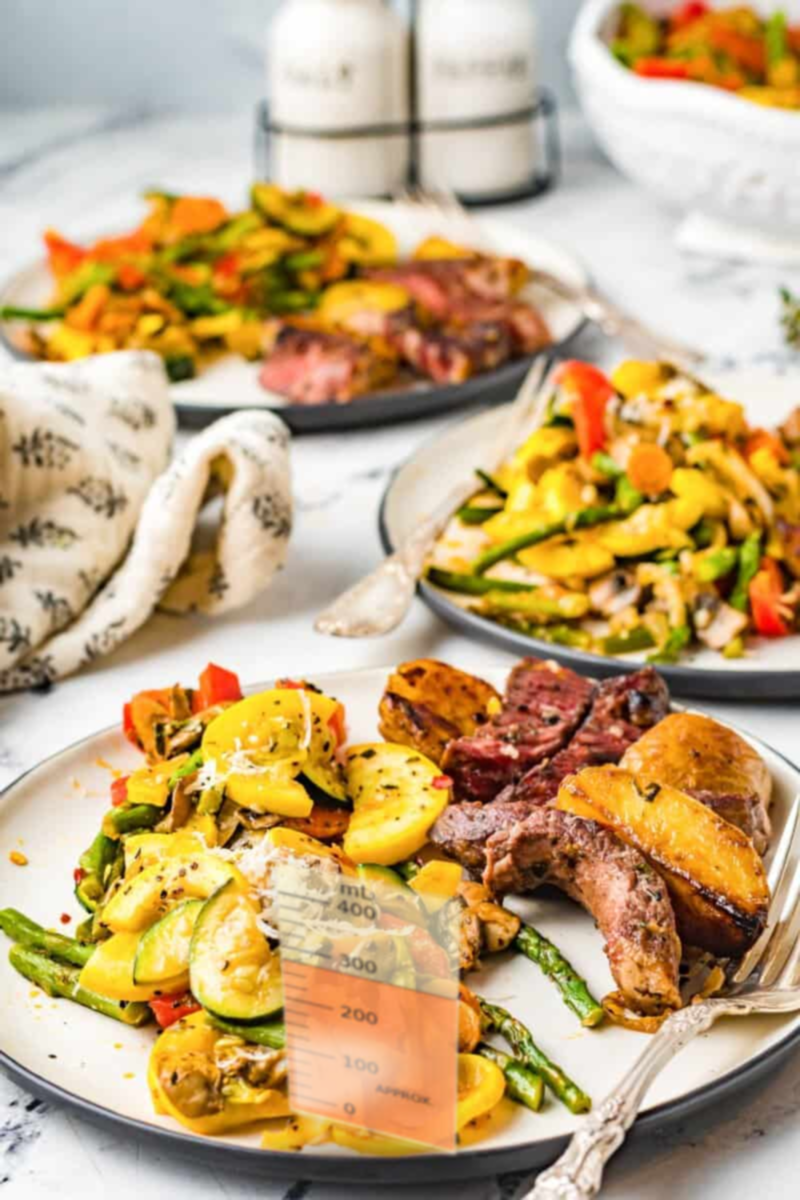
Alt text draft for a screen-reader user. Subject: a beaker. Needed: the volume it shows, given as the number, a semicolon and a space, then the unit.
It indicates 275; mL
